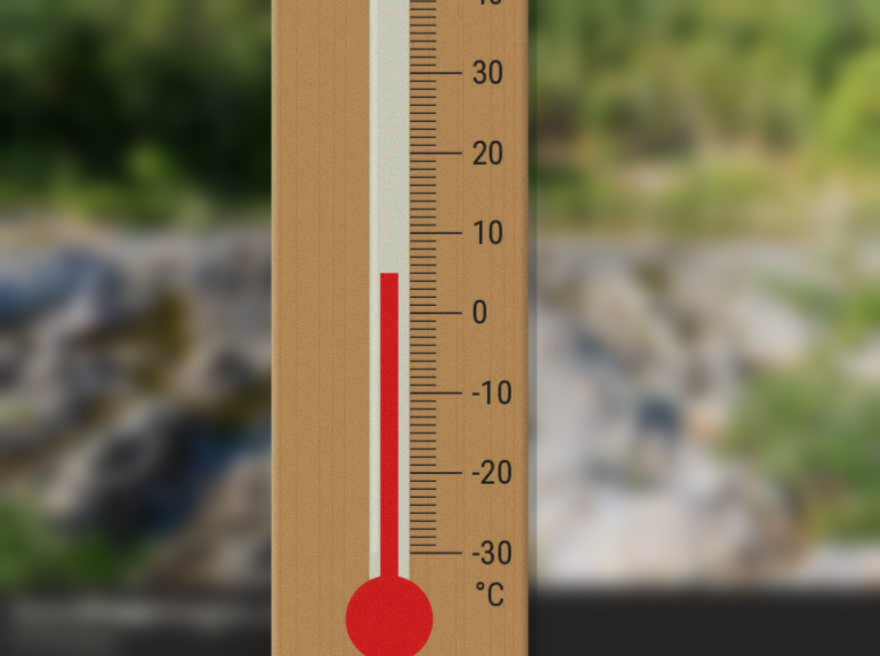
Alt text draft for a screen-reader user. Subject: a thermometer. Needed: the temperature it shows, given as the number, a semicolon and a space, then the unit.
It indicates 5; °C
